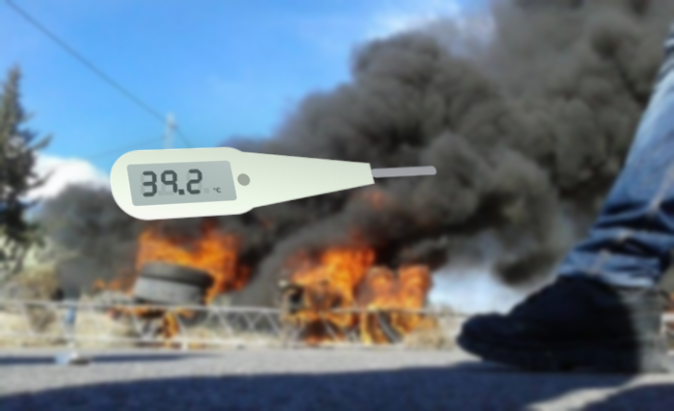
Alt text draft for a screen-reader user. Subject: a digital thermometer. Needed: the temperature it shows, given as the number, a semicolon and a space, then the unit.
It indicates 39.2; °C
